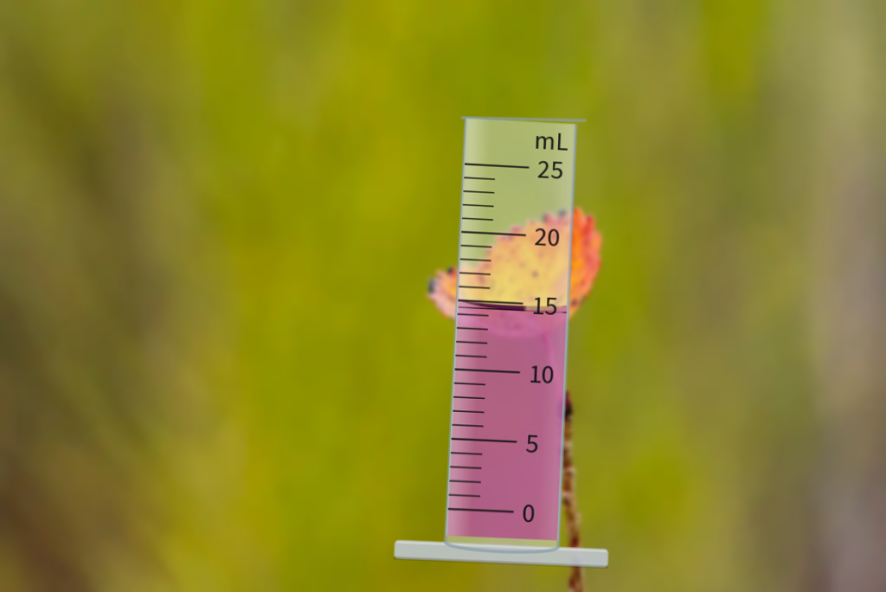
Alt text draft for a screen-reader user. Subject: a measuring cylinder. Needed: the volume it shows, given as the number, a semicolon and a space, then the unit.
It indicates 14.5; mL
